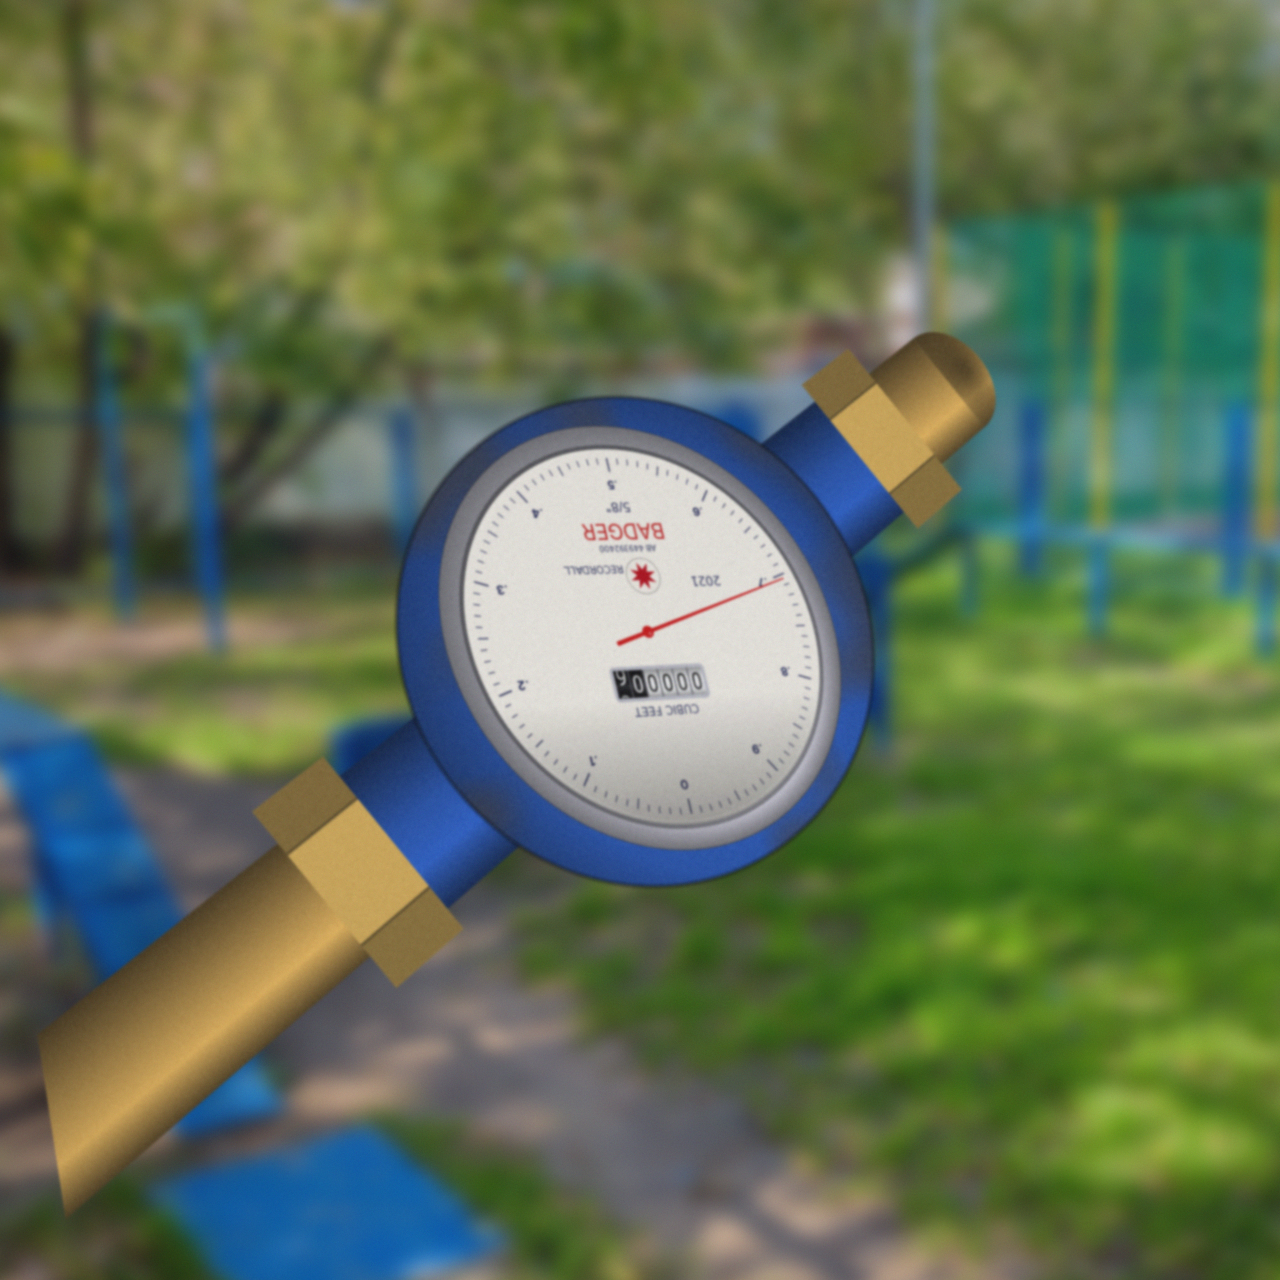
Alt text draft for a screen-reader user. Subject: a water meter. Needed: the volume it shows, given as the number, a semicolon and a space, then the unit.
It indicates 5.70; ft³
